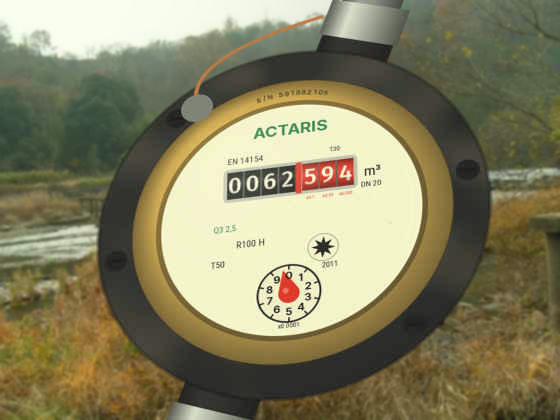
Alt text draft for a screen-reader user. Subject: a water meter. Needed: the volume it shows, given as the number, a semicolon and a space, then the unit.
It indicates 62.5939; m³
